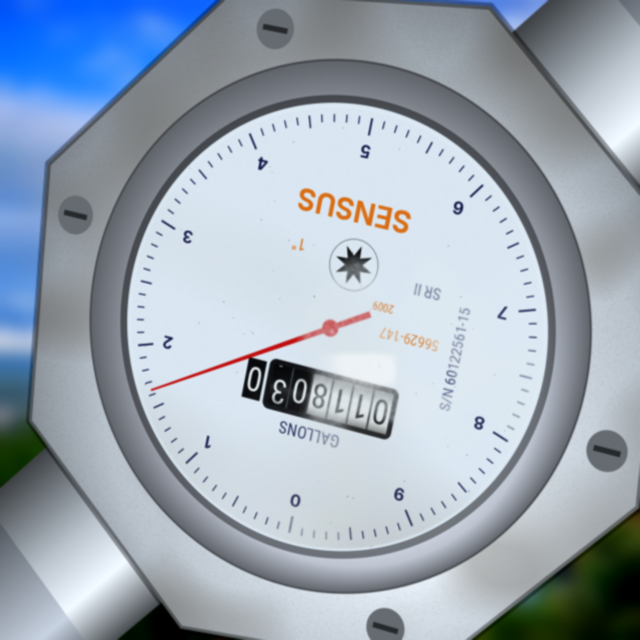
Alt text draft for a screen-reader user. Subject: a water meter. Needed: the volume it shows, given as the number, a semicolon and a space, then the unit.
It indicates 118031.6; gal
